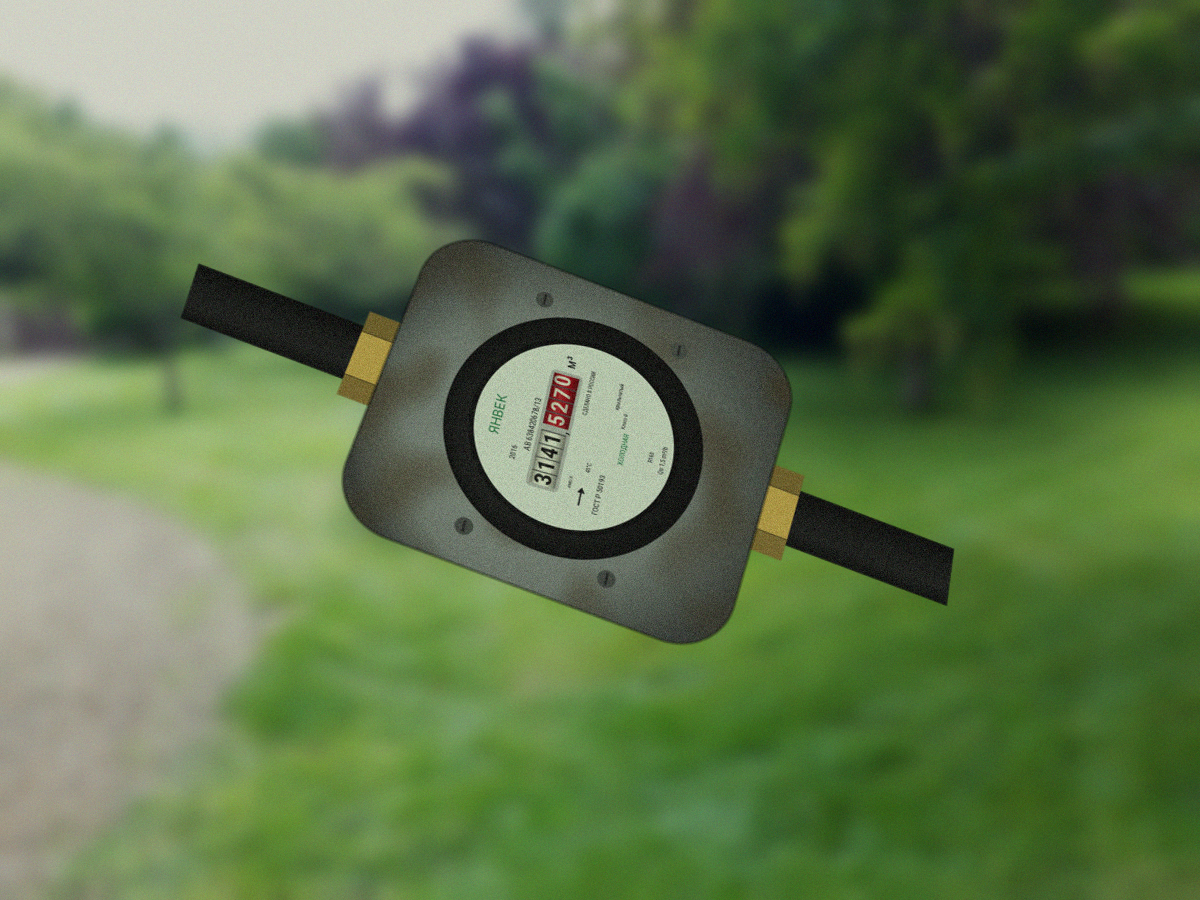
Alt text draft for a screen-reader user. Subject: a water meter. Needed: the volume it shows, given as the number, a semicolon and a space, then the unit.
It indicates 3141.5270; m³
